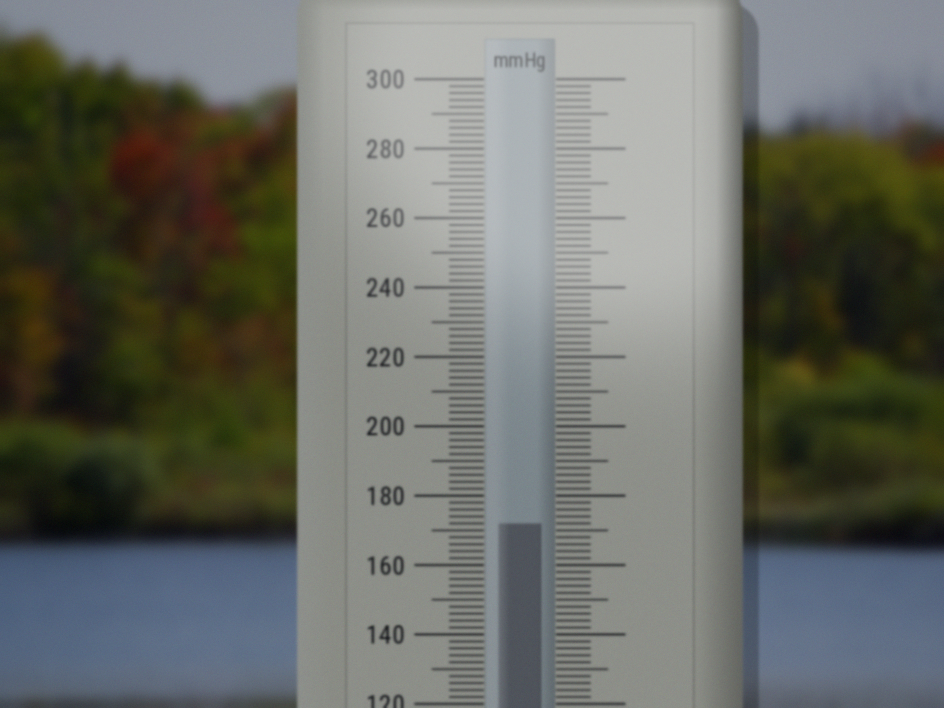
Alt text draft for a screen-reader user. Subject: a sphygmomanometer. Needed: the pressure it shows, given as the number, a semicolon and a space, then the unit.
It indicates 172; mmHg
